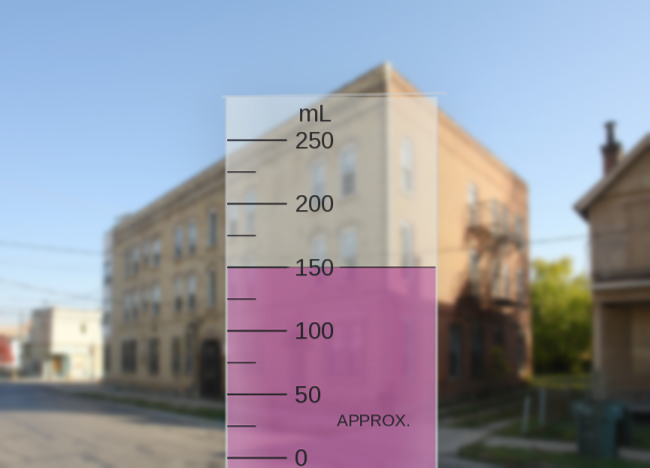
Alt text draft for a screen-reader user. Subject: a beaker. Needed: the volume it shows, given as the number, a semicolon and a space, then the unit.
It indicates 150; mL
